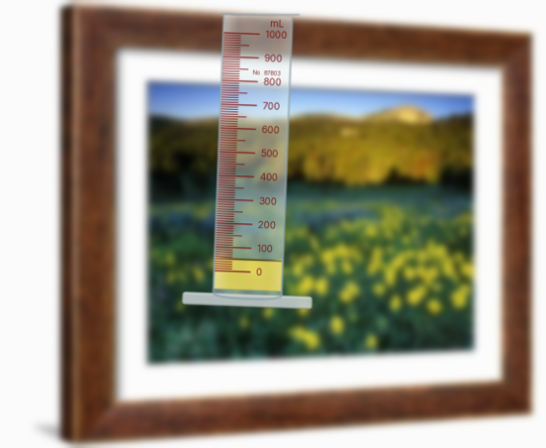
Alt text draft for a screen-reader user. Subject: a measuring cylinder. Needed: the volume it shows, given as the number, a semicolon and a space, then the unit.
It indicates 50; mL
